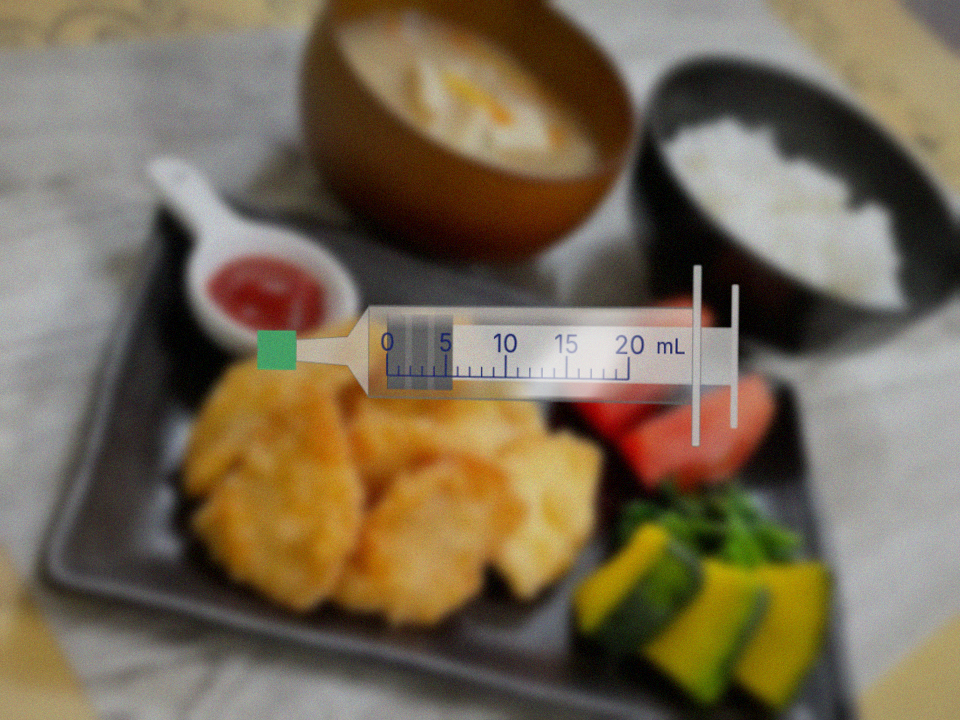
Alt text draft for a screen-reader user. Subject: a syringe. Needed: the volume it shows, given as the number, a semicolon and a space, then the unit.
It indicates 0; mL
